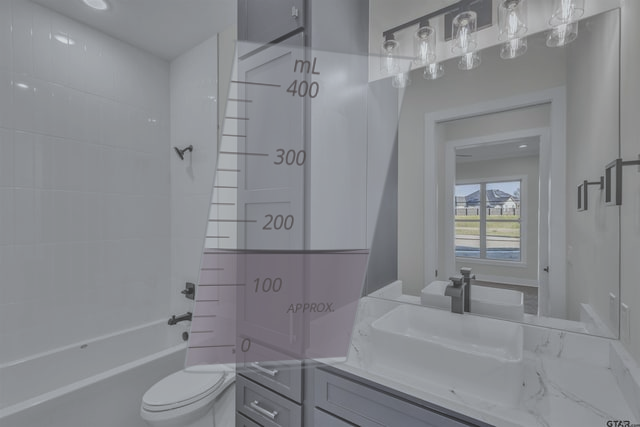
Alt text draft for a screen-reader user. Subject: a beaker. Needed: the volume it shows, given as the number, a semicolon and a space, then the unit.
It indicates 150; mL
